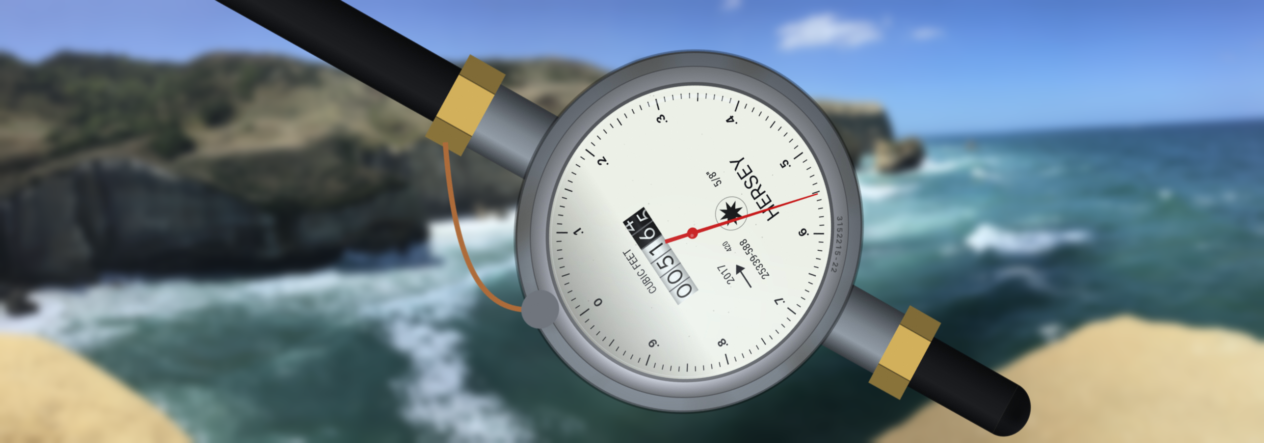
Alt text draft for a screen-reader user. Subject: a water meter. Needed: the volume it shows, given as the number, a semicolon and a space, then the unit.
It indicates 5164.55; ft³
